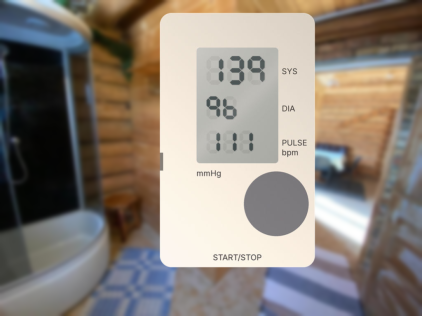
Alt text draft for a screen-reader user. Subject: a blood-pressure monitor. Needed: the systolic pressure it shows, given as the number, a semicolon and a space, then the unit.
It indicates 139; mmHg
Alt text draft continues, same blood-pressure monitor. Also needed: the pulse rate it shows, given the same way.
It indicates 111; bpm
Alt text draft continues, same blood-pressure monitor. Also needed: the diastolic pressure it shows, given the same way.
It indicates 96; mmHg
